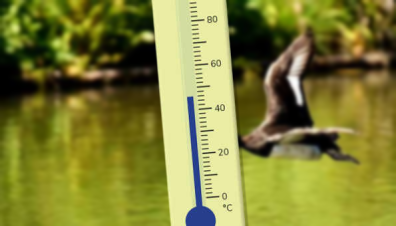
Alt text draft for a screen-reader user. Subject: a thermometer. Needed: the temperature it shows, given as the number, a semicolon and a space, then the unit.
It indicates 46; °C
